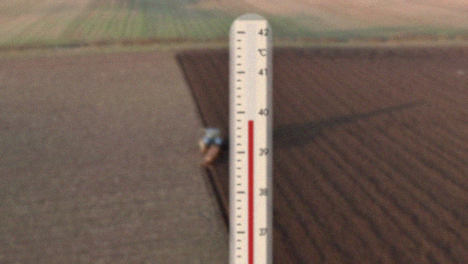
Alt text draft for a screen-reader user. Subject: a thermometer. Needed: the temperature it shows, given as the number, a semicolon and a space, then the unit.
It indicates 39.8; °C
